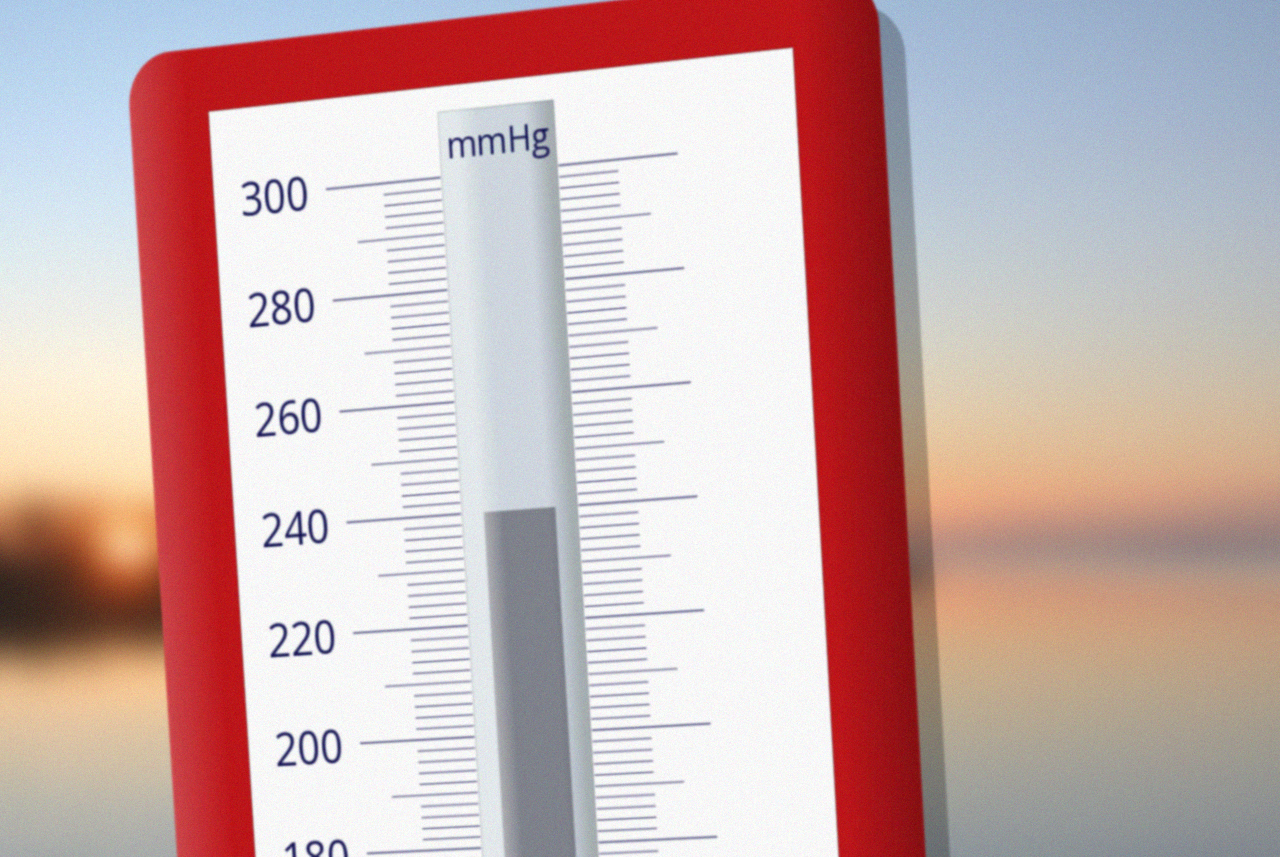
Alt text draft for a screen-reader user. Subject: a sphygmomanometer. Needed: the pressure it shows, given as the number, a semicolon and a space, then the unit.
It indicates 240; mmHg
